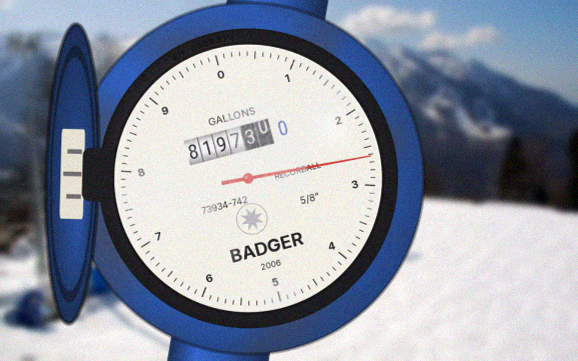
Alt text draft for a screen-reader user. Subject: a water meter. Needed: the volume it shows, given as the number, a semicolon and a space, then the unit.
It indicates 8197302.6; gal
